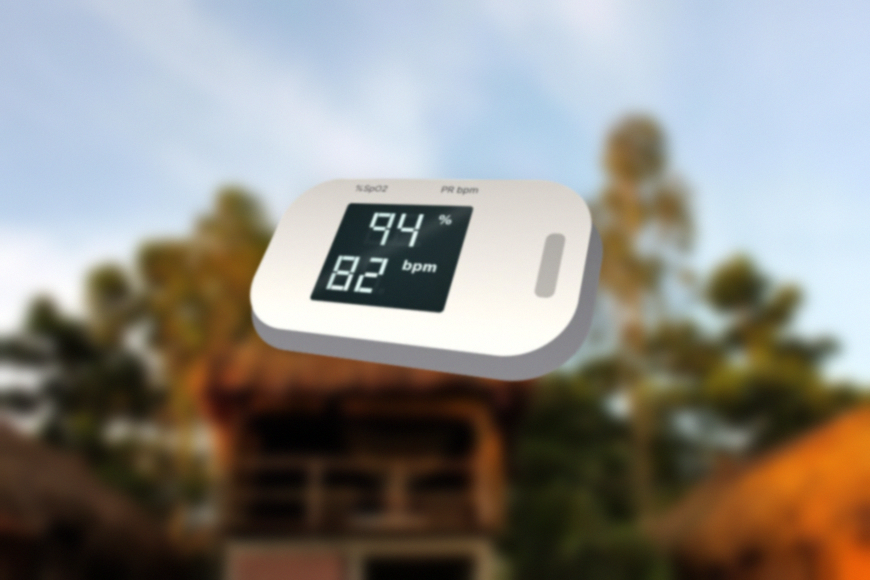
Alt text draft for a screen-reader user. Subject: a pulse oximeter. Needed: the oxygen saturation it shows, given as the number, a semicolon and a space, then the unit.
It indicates 94; %
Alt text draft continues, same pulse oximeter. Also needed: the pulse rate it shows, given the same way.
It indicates 82; bpm
